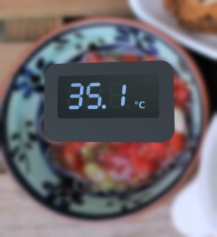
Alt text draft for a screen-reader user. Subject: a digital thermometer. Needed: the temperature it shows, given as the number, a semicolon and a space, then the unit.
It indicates 35.1; °C
